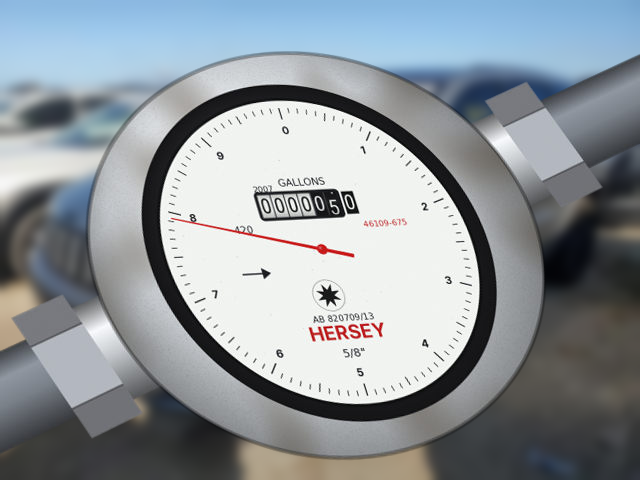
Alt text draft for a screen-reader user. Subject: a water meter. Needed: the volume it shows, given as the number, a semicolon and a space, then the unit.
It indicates 47.9; gal
